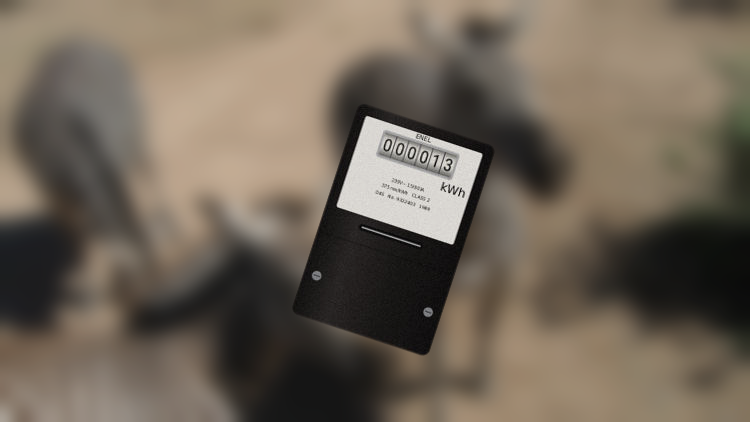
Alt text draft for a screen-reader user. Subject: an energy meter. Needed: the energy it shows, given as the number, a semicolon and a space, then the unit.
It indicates 13; kWh
